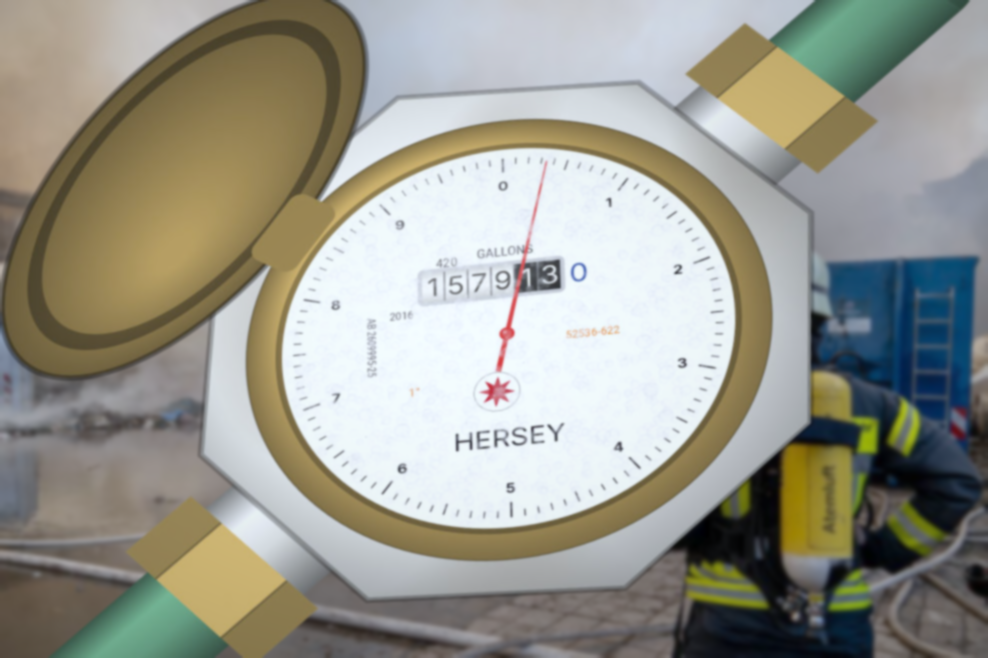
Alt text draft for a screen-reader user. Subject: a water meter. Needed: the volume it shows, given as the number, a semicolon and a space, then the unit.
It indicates 1579130.3; gal
